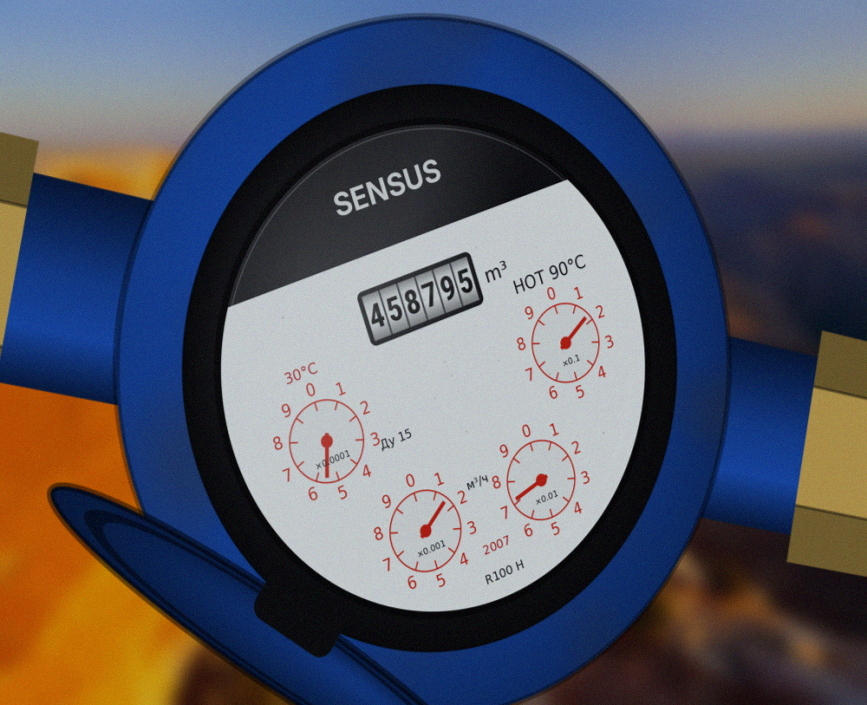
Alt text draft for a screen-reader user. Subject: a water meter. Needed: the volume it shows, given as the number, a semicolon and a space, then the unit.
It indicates 458795.1715; m³
